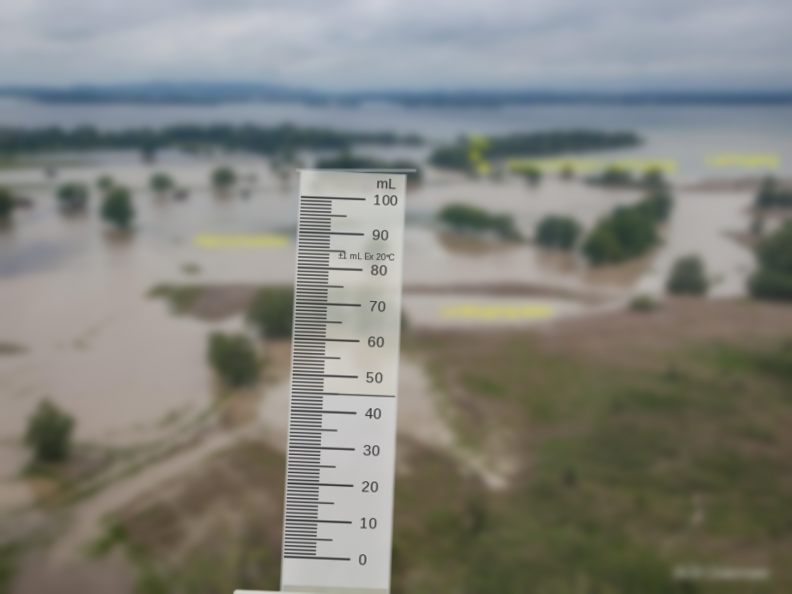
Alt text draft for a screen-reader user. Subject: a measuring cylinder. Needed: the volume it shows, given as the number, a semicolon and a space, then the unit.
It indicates 45; mL
